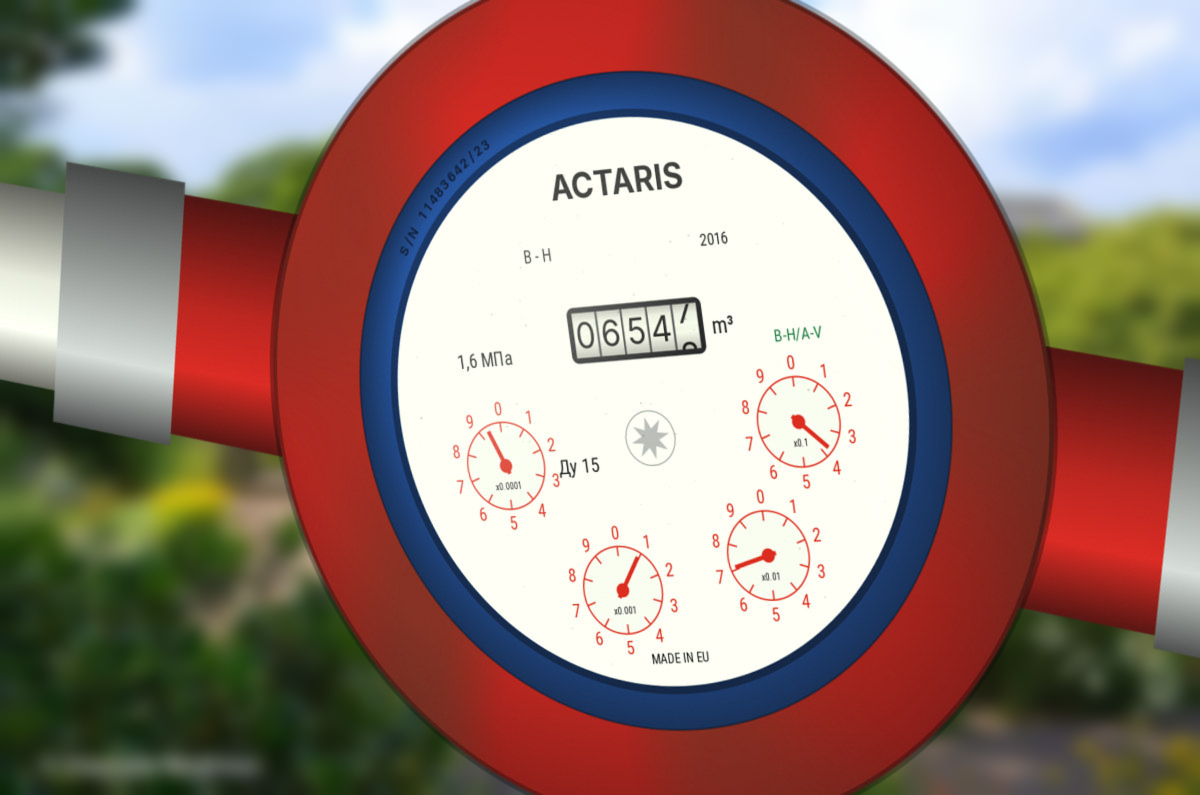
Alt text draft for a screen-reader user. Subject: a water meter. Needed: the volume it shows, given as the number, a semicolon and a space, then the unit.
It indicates 6547.3709; m³
